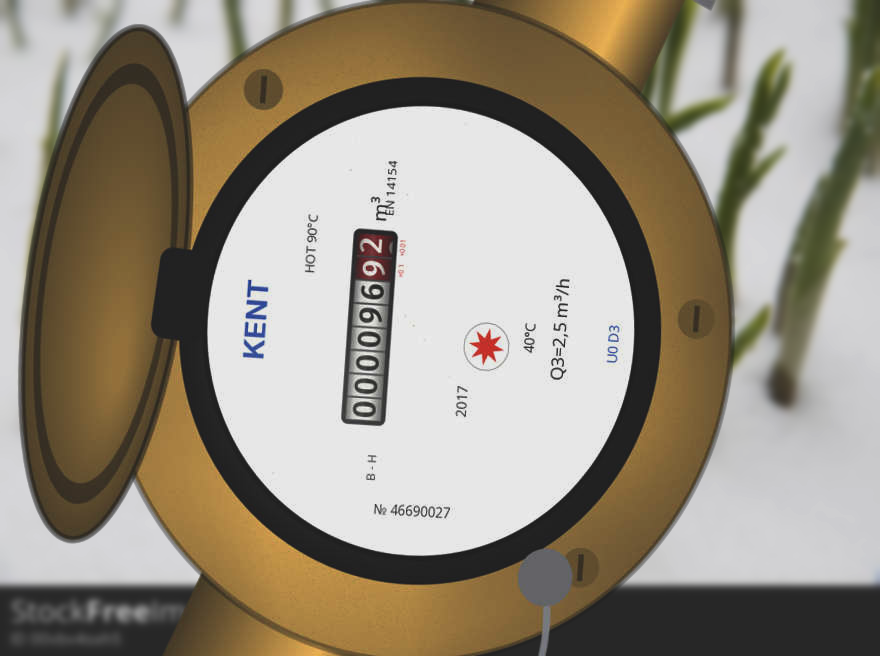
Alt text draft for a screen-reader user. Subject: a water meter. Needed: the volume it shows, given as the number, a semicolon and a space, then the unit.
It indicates 96.92; m³
